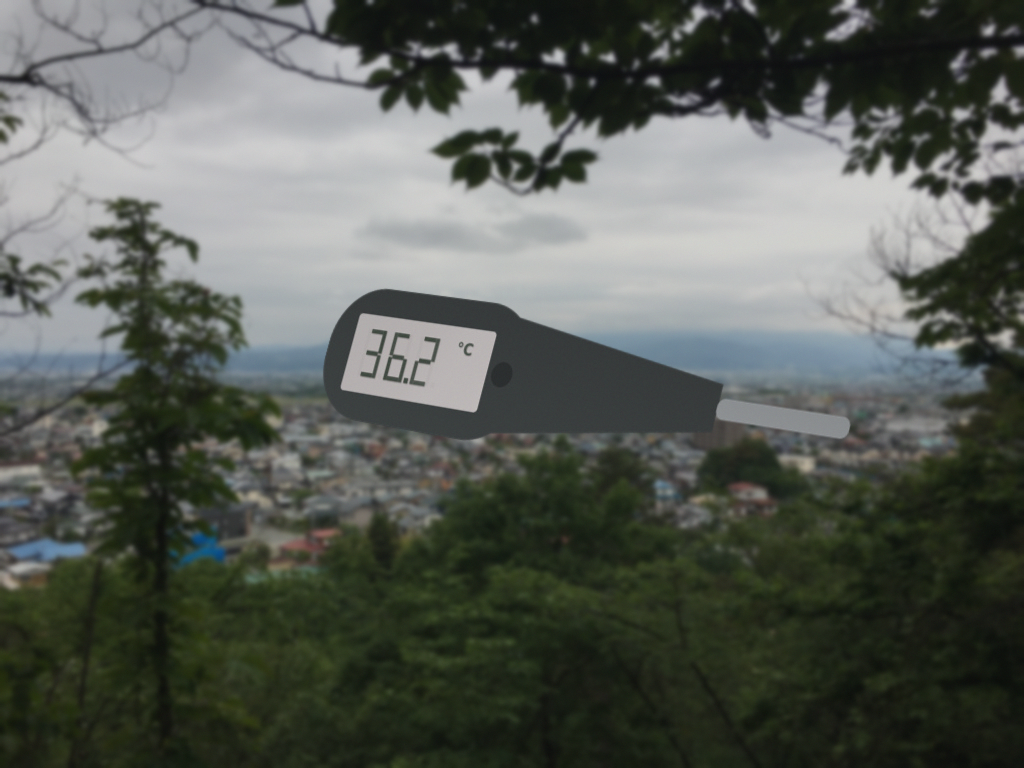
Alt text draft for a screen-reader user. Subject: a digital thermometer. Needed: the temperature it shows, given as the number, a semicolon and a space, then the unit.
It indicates 36.2; °C
